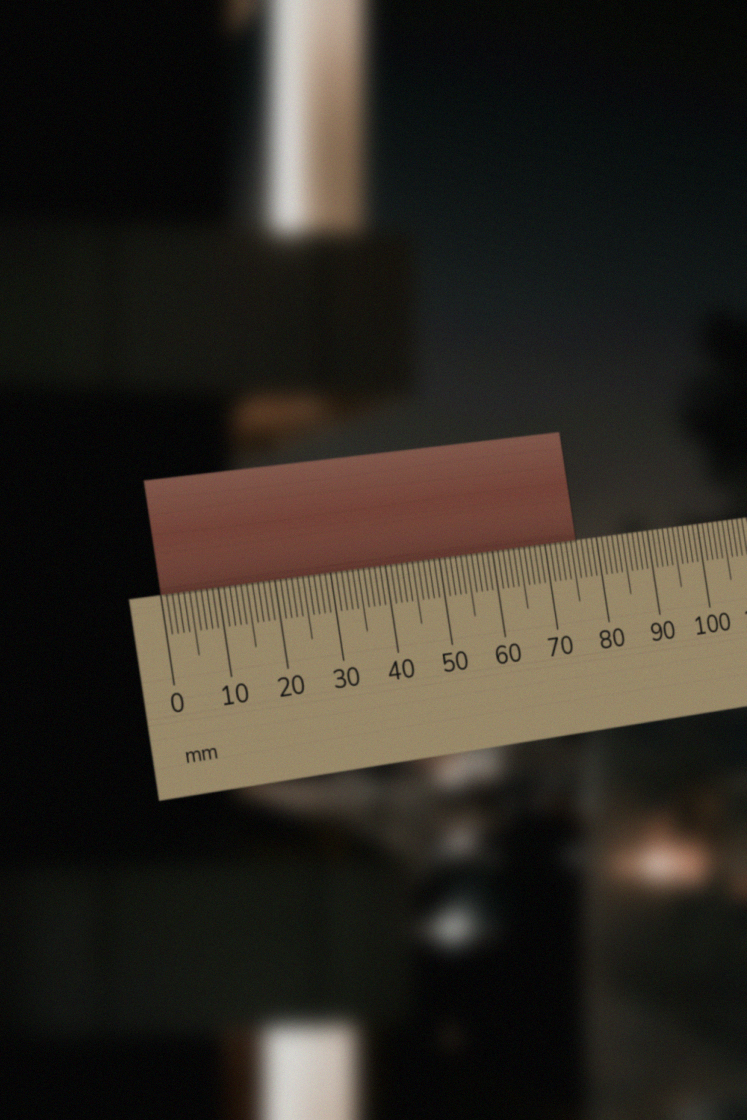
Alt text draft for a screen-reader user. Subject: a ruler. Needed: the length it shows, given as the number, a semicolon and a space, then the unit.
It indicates 76; mm
